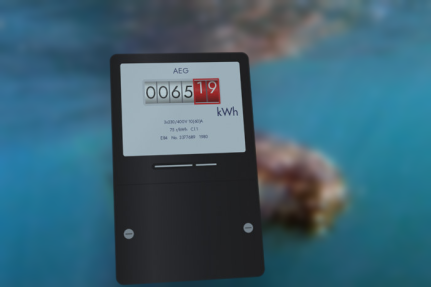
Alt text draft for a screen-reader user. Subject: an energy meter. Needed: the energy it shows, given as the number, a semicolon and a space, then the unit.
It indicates 65.19; kWh
